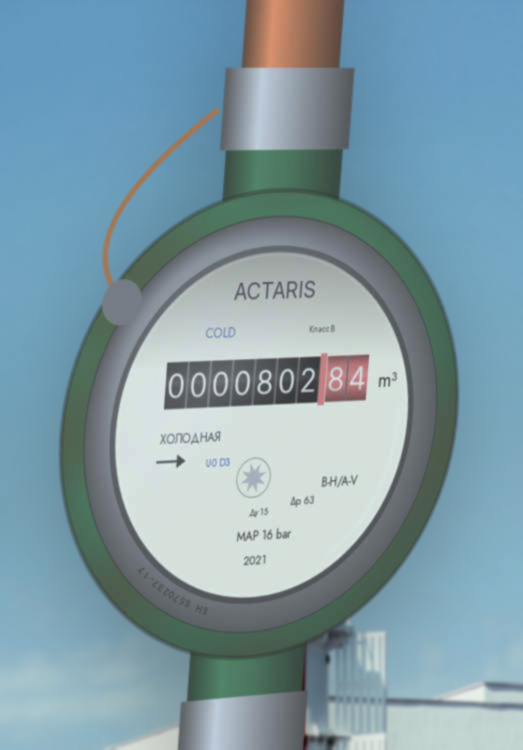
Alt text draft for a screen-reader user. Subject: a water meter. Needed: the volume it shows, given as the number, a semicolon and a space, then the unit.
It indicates 802.84; m³
